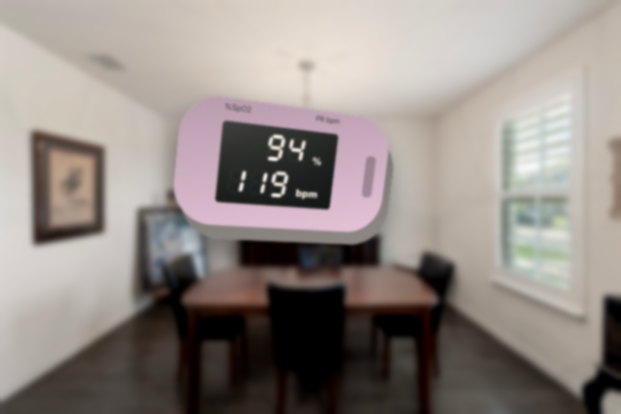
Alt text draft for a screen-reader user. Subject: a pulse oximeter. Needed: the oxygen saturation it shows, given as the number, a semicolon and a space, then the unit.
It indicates 94; %
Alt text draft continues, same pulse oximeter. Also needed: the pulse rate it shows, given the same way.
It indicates 119; bpm
